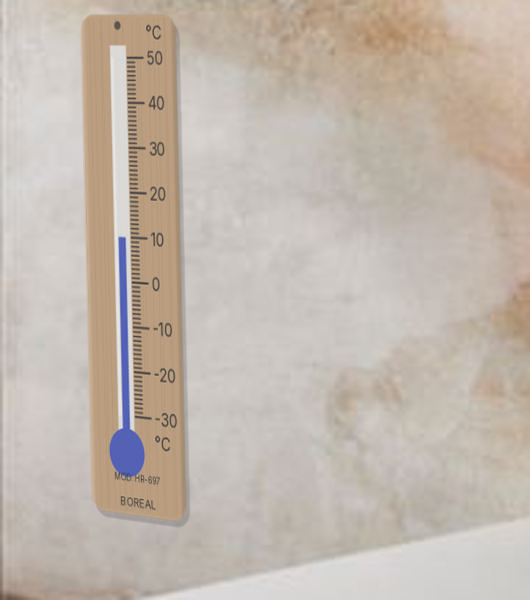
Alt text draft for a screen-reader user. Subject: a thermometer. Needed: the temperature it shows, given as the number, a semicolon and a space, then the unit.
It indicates 10; °C
